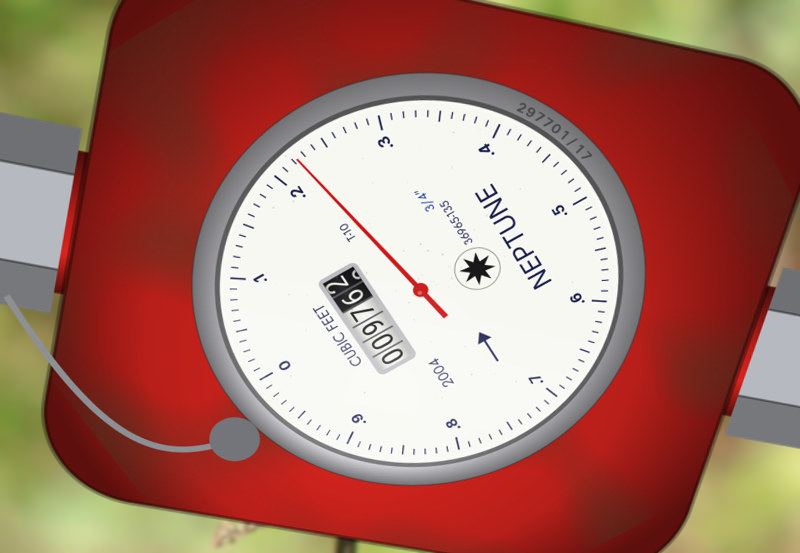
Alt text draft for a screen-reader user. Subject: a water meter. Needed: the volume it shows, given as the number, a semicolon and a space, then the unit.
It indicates 9762.22; ft³
